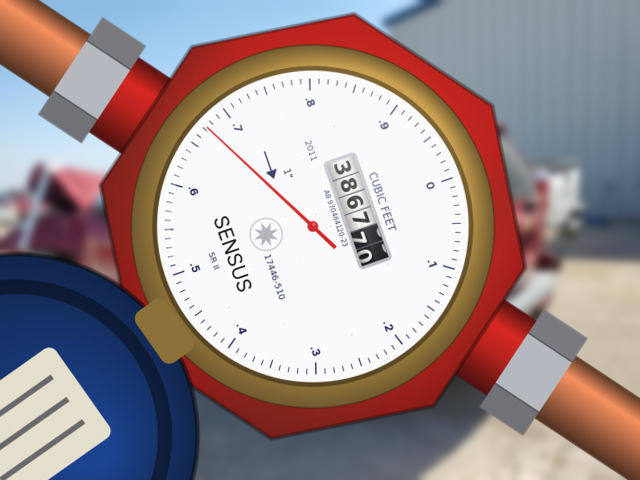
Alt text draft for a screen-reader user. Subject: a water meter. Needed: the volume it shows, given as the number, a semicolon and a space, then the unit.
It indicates 386769.67; ft³
